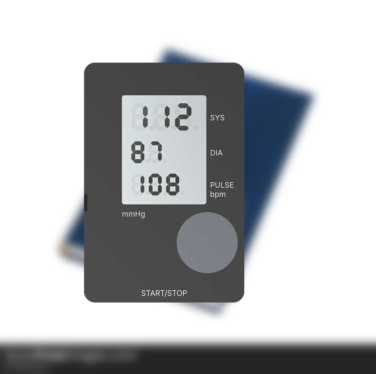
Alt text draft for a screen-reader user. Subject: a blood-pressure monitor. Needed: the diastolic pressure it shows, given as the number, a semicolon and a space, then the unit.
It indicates 87; mmHg
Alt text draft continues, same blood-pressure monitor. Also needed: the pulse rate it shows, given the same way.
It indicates 108; bpm
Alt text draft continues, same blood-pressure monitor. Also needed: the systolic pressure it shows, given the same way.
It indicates 112; mmHg
